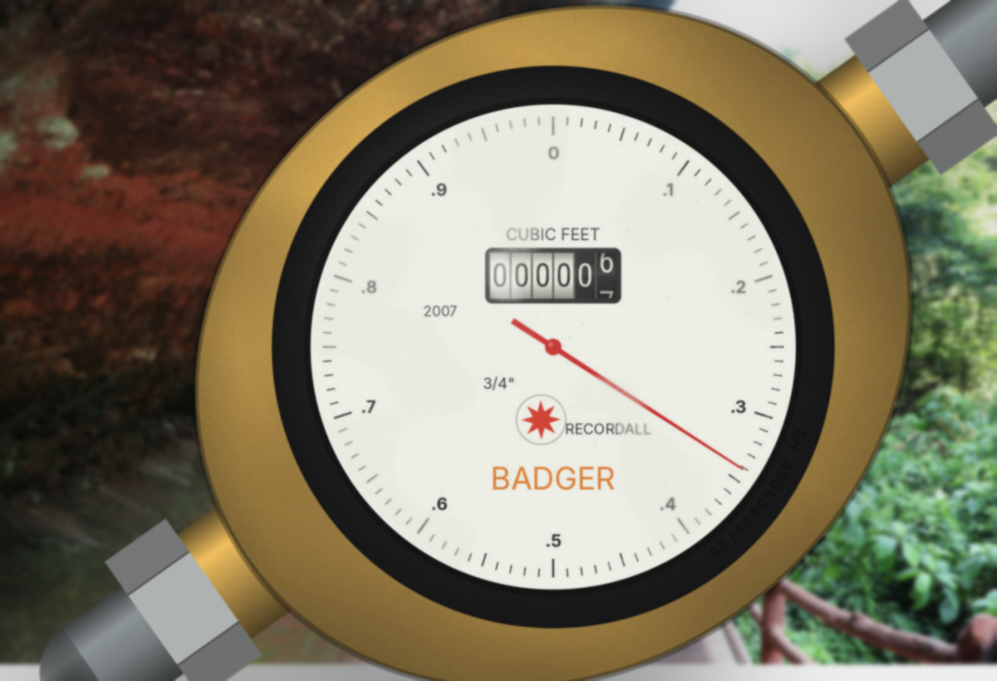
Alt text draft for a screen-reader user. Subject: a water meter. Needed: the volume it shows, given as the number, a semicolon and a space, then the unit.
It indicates 6.34; ft³
